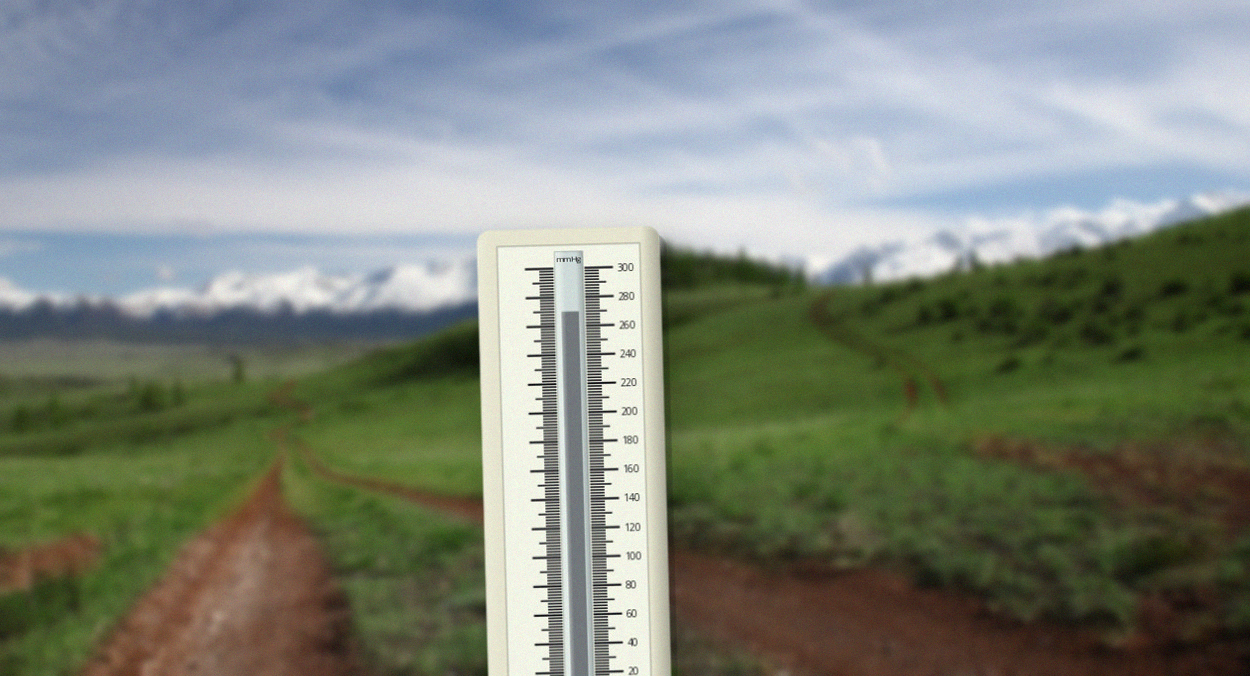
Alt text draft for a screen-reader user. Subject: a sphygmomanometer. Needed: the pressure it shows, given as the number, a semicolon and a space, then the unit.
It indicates 270; mmHg
